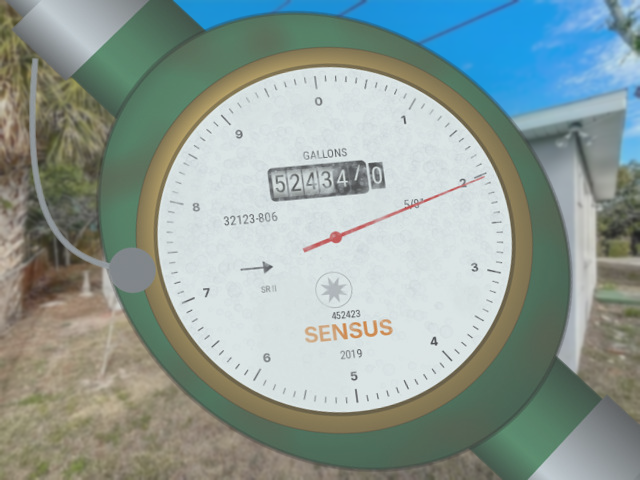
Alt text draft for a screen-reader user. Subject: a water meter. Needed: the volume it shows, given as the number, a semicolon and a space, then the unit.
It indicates 5243472.0; gal
